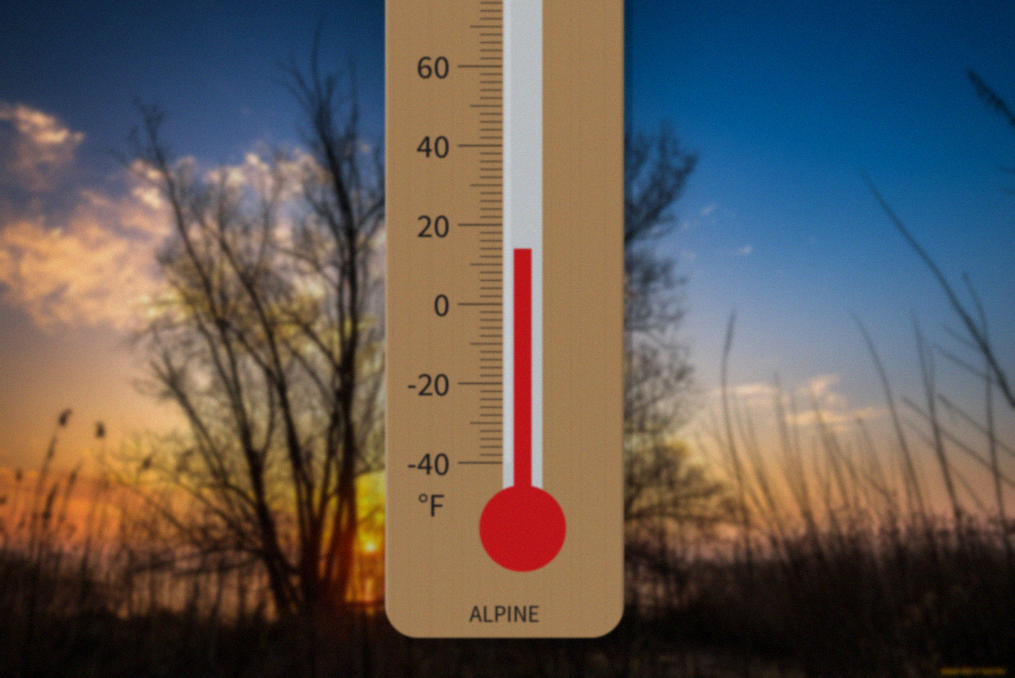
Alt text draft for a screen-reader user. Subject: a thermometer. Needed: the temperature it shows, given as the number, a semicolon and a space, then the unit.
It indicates 14; °F
